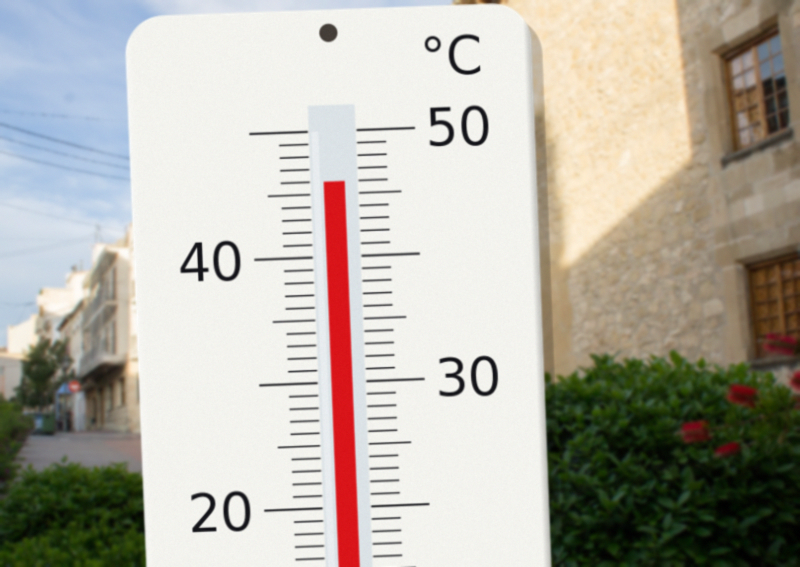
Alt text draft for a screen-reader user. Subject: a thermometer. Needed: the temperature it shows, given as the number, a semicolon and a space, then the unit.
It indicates 46; °C
